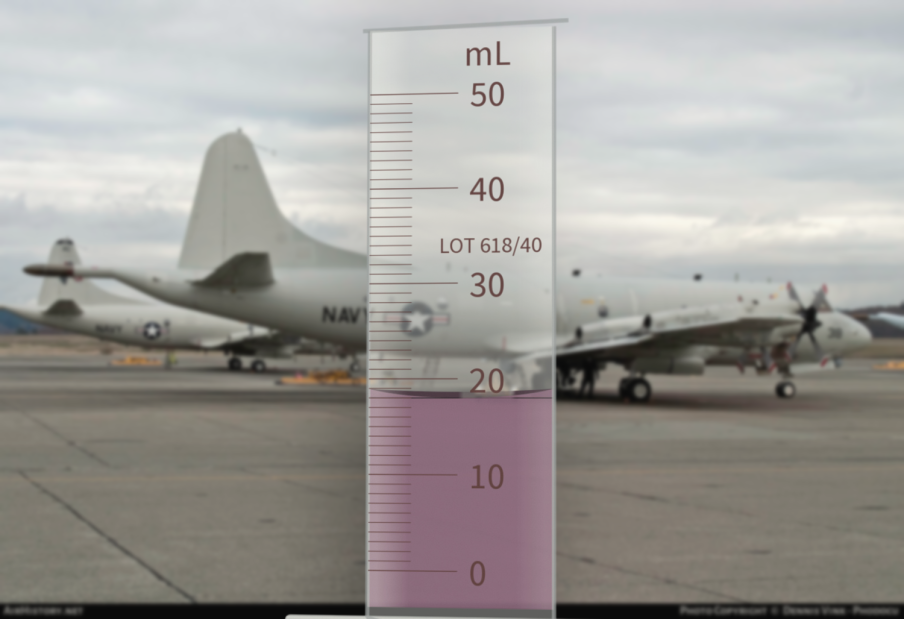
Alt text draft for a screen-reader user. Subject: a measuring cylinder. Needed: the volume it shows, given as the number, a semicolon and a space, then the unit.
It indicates 18; mL
